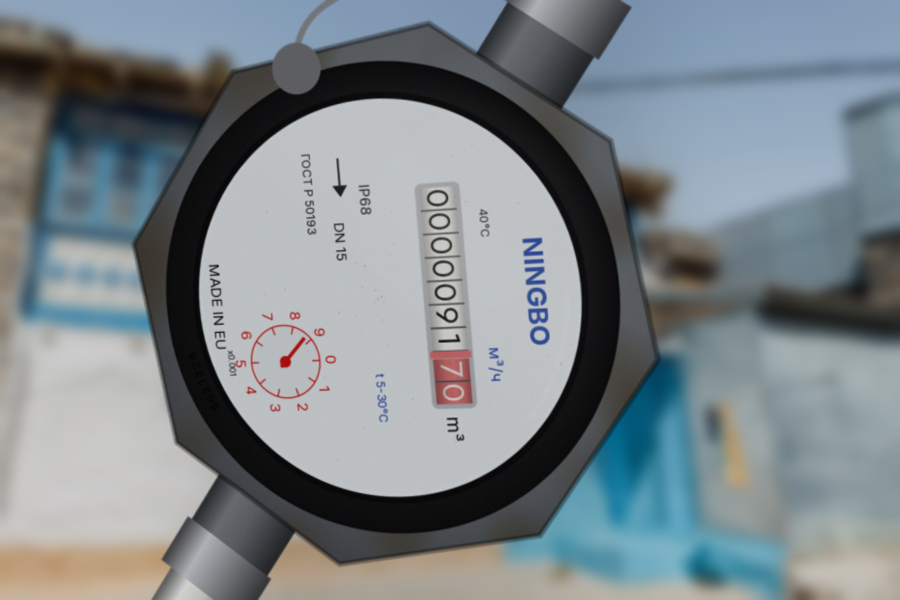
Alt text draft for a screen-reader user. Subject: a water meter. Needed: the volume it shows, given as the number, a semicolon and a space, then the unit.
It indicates 91.708; m³
